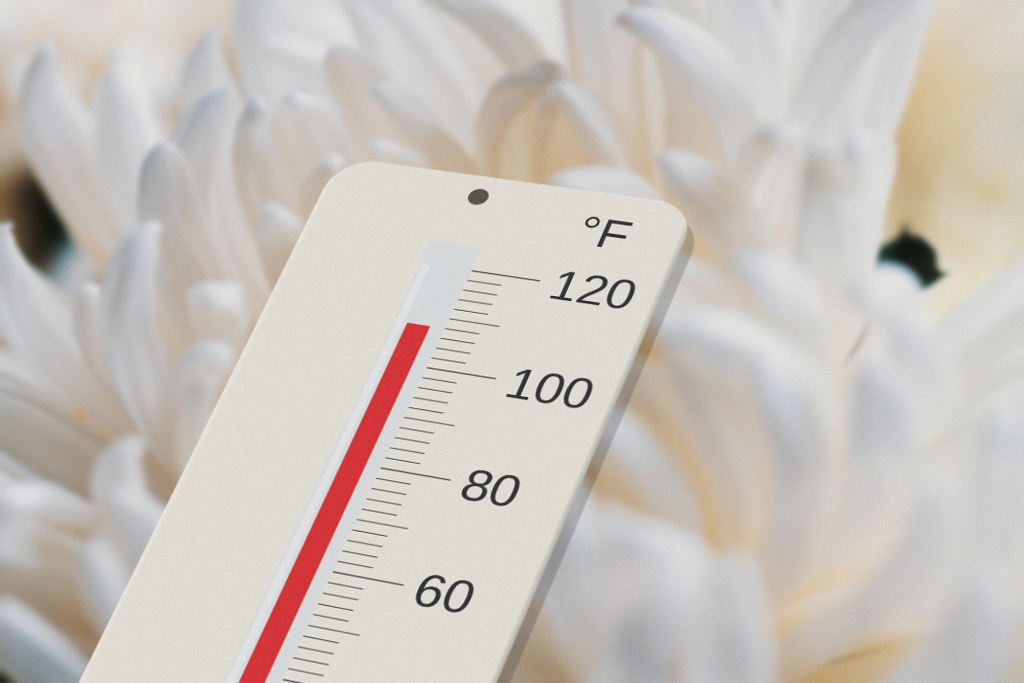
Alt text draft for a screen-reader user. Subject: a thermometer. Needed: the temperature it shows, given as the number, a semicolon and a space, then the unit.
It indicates 108; °F
